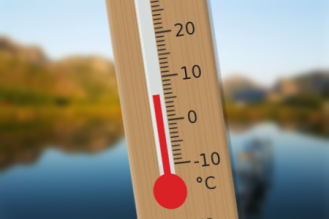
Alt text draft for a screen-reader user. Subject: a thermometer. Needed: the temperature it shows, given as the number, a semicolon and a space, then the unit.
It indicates 6; °C
